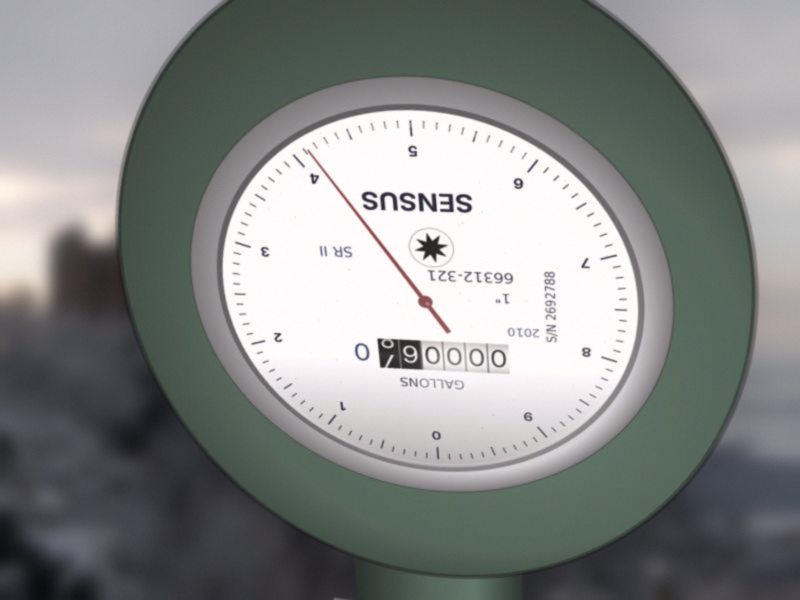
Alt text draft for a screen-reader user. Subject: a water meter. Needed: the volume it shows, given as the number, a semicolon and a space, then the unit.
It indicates 674.1; gal
